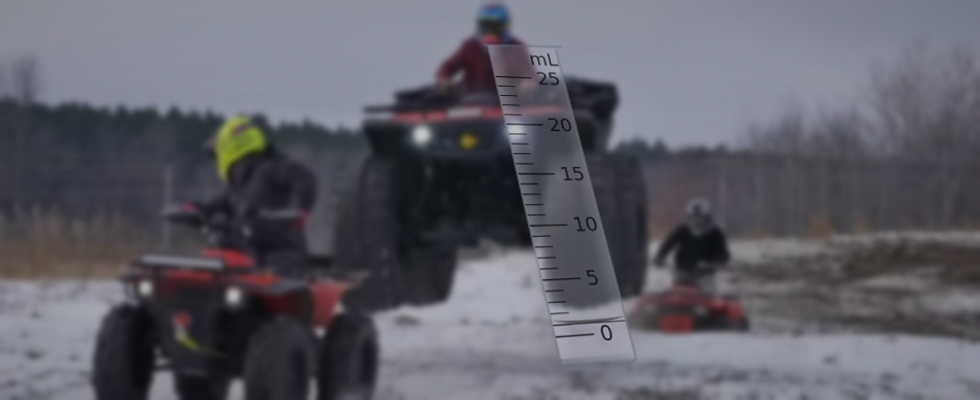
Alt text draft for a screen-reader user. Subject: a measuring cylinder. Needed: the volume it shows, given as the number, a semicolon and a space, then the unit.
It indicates 1; mL
